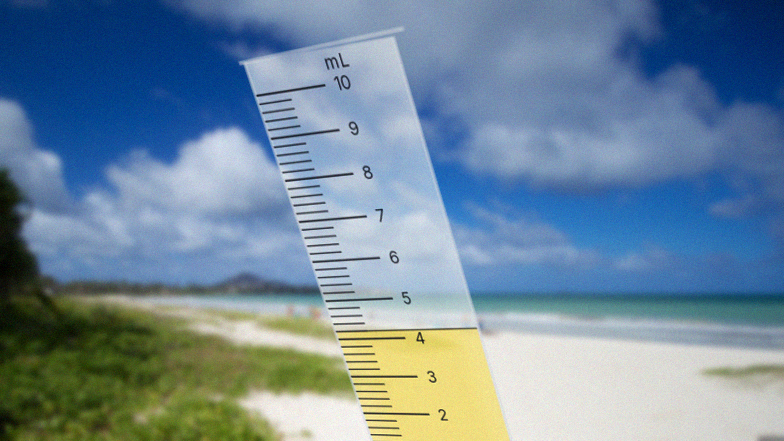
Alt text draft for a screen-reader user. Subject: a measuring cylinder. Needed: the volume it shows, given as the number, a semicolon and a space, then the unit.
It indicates 4.2; mL
